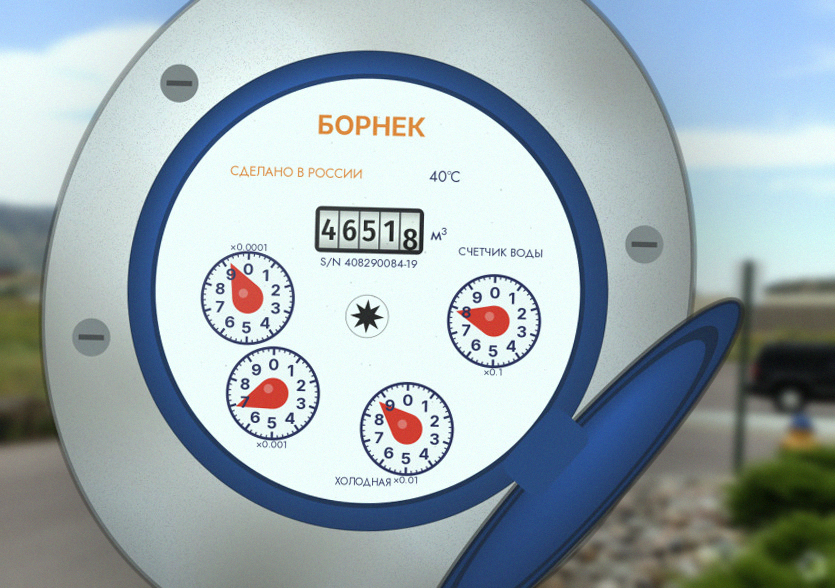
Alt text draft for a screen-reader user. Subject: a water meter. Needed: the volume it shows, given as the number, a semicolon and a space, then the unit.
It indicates 46517.7869; m³
